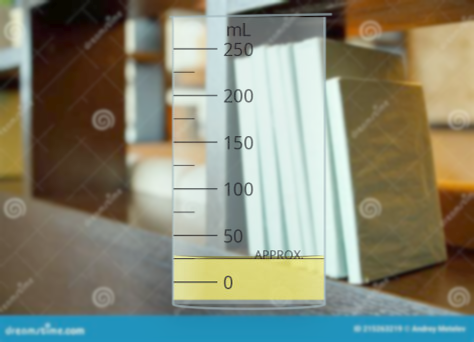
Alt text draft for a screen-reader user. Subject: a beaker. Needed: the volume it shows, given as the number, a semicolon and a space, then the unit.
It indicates 25; mL
